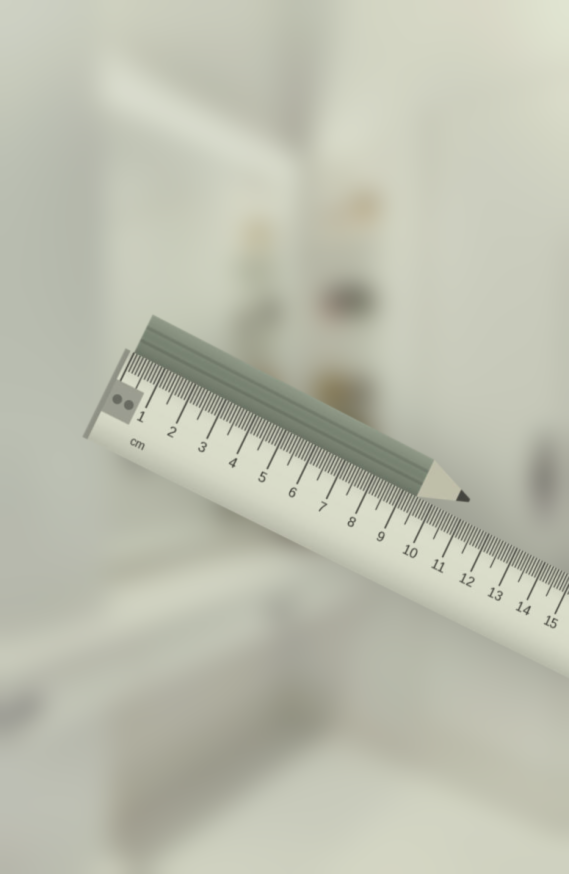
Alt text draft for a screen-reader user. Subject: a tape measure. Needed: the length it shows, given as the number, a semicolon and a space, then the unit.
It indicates 11; cm
